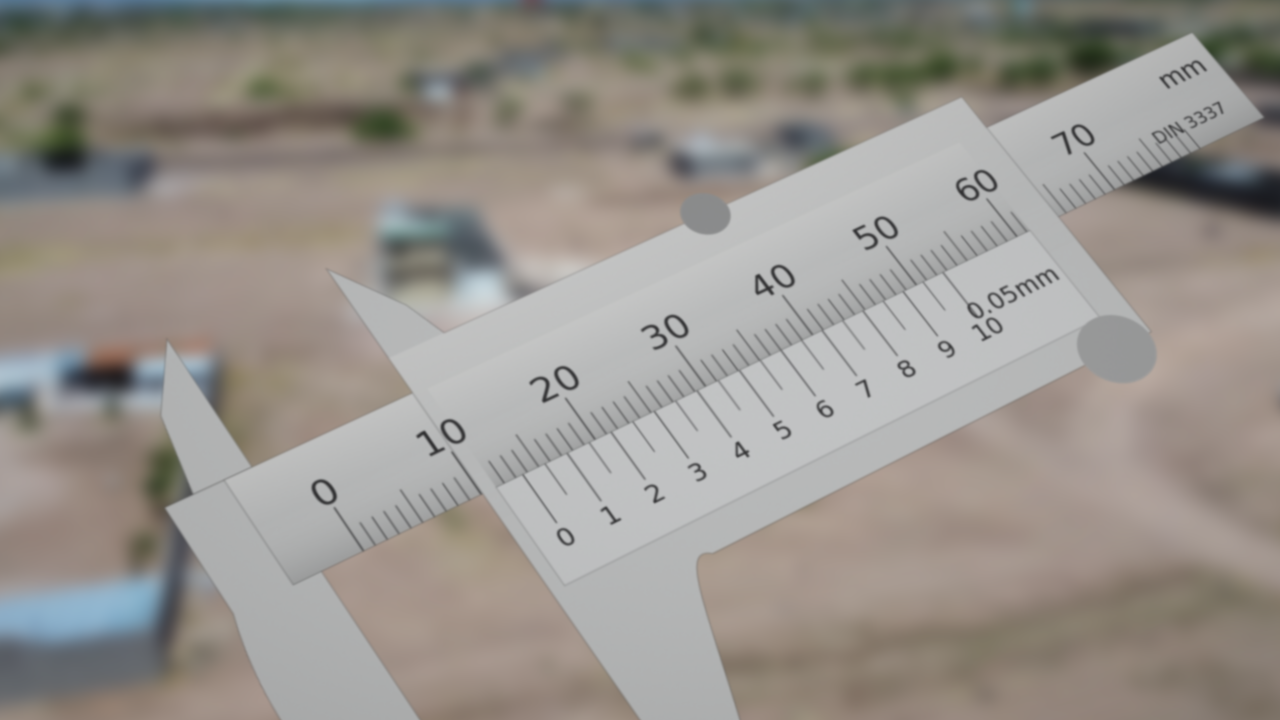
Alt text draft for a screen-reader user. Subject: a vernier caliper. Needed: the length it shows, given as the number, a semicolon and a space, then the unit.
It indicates 13.6; mm
